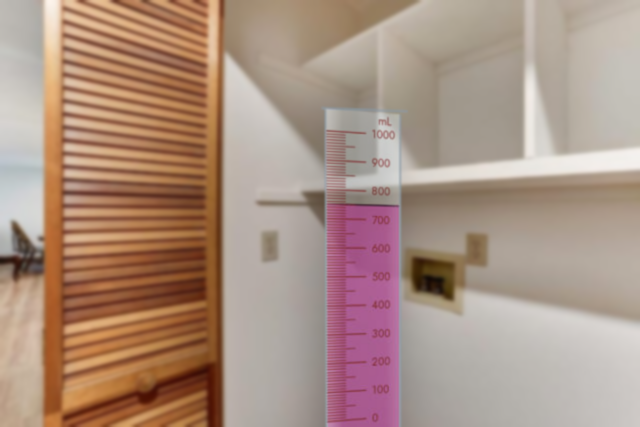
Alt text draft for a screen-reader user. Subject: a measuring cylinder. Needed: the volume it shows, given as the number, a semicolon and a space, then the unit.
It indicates 750; mL
